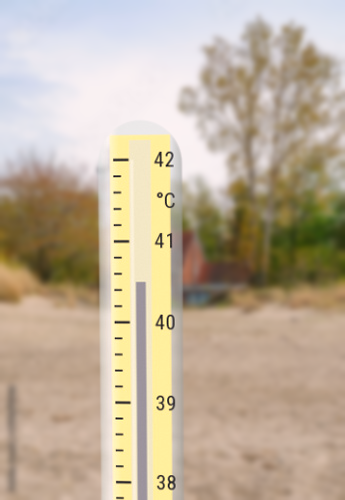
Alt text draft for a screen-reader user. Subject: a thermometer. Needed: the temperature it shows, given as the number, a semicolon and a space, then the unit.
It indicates 40.5; °C
